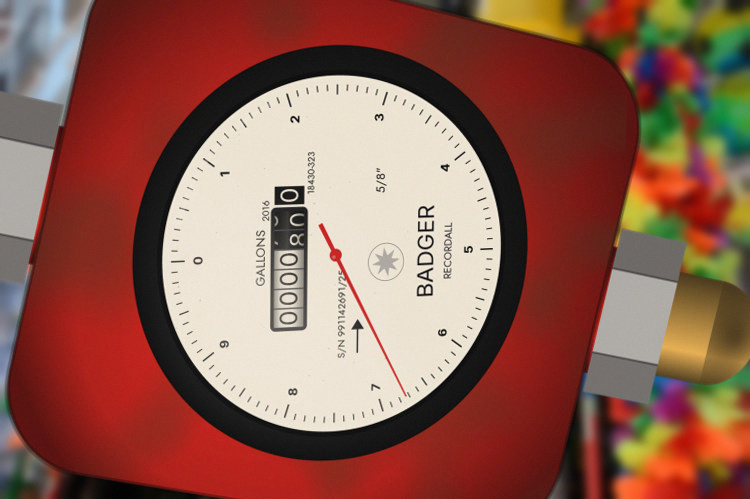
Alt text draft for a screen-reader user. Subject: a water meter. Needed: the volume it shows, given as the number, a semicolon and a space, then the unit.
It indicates 796.7; gal
